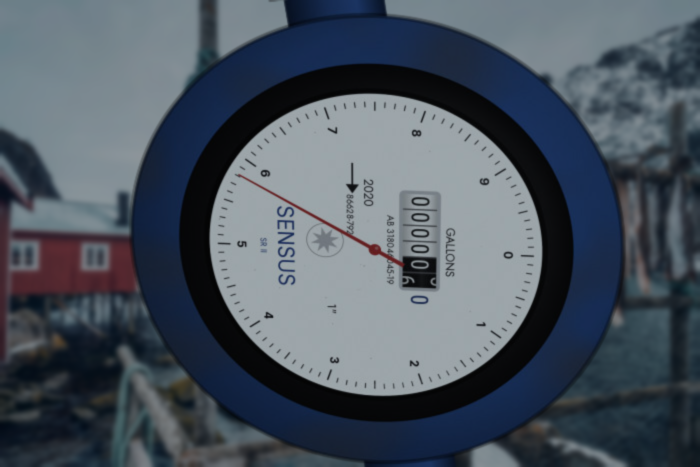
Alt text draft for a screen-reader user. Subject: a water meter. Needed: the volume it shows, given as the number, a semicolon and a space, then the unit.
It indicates 55.8; gal
